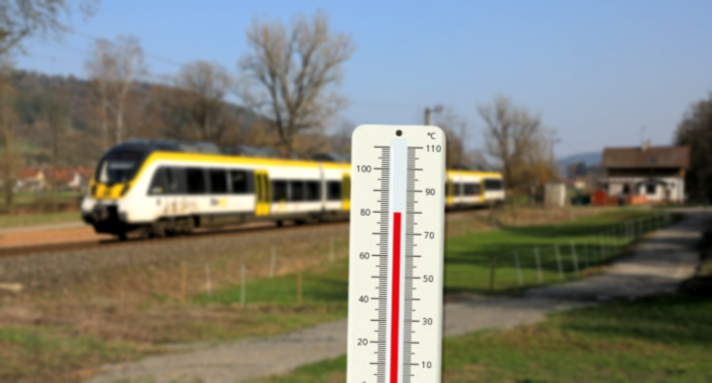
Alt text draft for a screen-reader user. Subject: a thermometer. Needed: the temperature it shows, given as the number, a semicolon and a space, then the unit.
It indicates 80; °C
